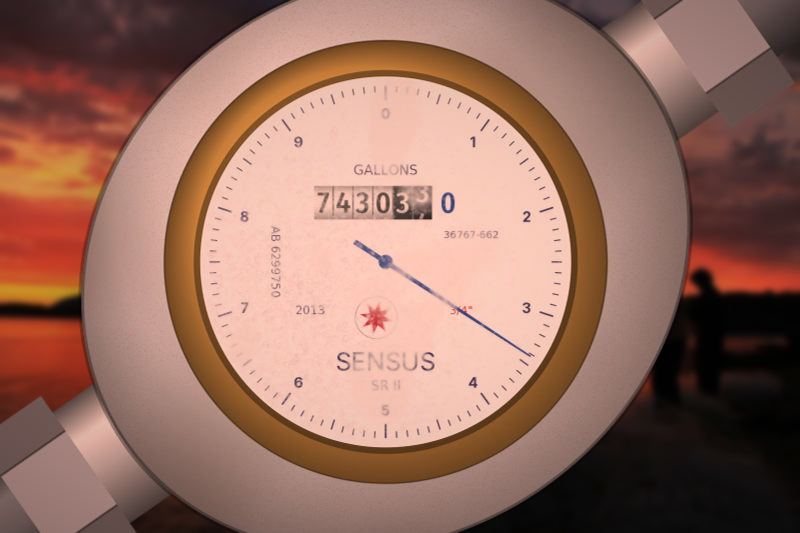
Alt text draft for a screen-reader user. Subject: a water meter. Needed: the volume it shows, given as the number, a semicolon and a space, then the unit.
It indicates 7430333.4; gal
